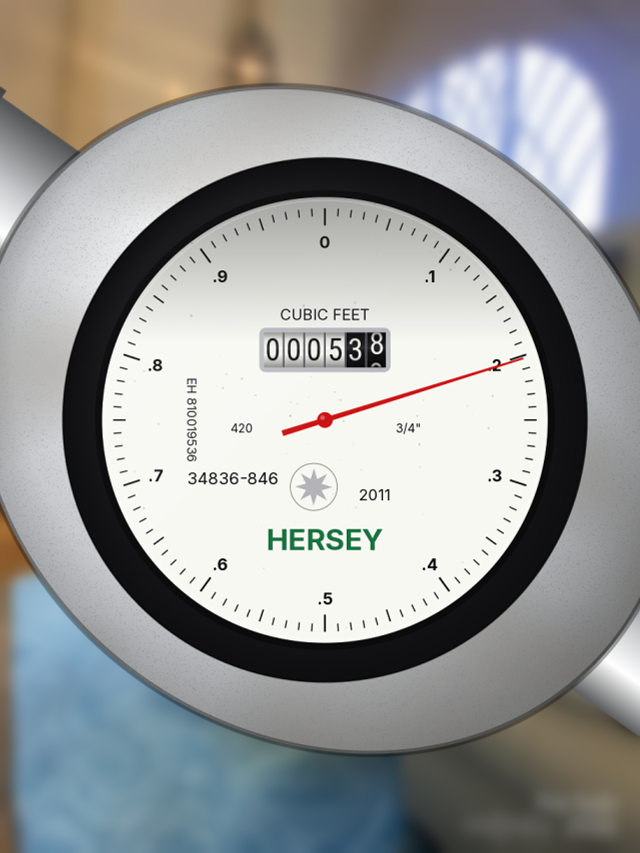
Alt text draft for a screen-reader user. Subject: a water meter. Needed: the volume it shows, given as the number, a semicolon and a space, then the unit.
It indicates 538.20; ft³
